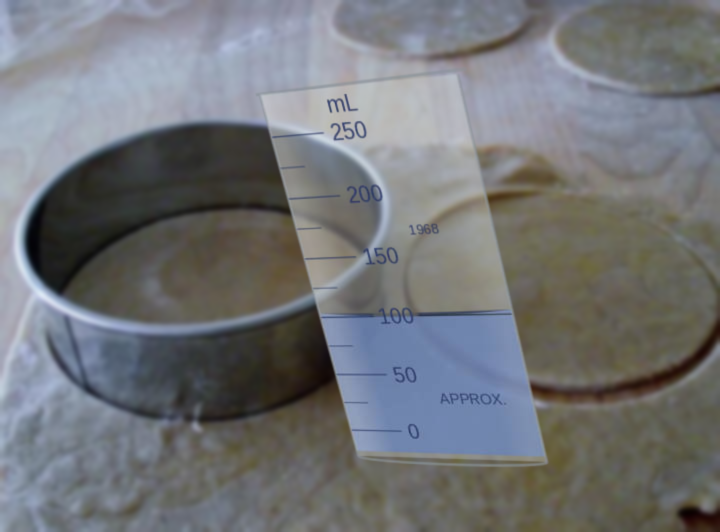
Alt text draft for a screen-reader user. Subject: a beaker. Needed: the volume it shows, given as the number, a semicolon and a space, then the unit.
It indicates 100; mL
